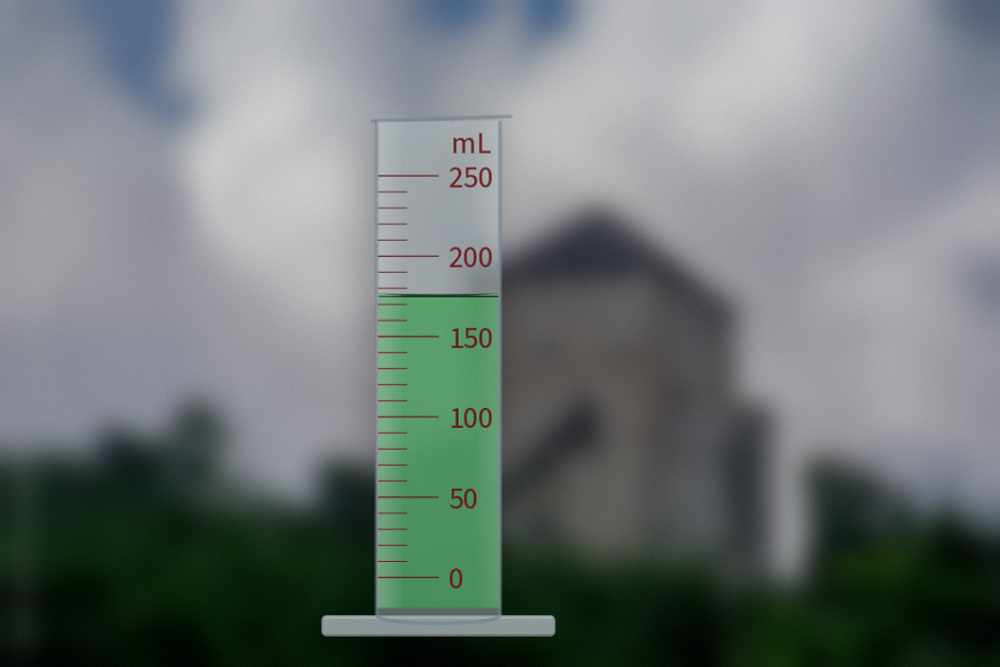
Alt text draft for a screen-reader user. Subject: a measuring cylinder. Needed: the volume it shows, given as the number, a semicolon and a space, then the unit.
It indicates 175; mL
